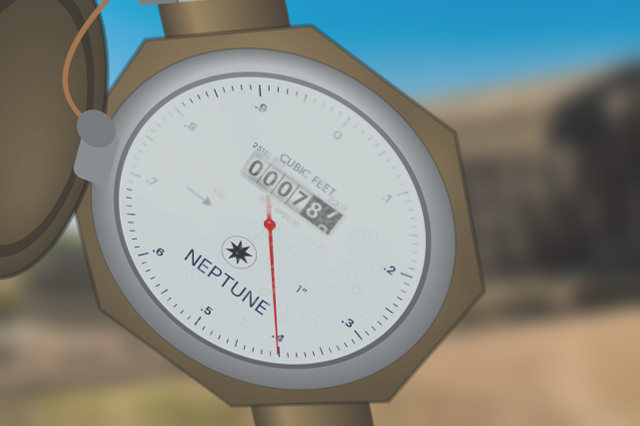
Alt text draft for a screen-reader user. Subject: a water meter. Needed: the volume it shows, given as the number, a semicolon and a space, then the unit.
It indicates 787.40; ft³
